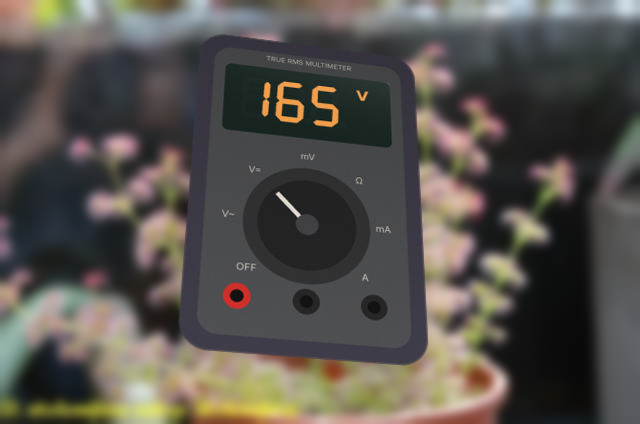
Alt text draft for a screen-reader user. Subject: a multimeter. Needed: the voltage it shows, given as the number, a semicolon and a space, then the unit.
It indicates 165; V
